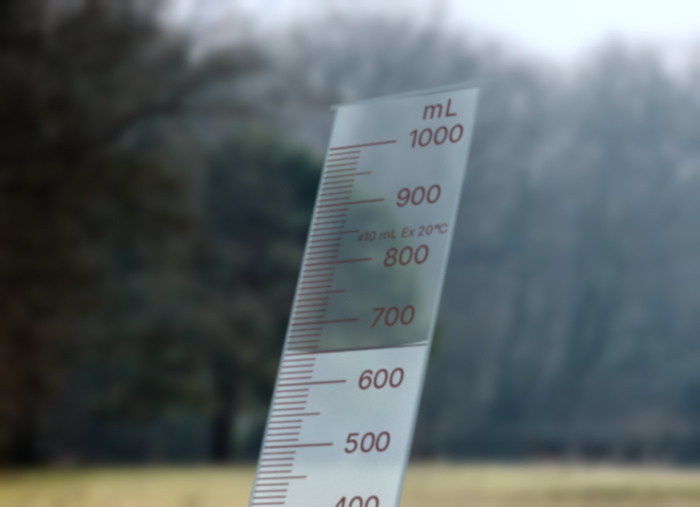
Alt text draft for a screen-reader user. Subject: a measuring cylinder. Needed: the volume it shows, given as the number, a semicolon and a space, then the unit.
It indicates 650; mL
